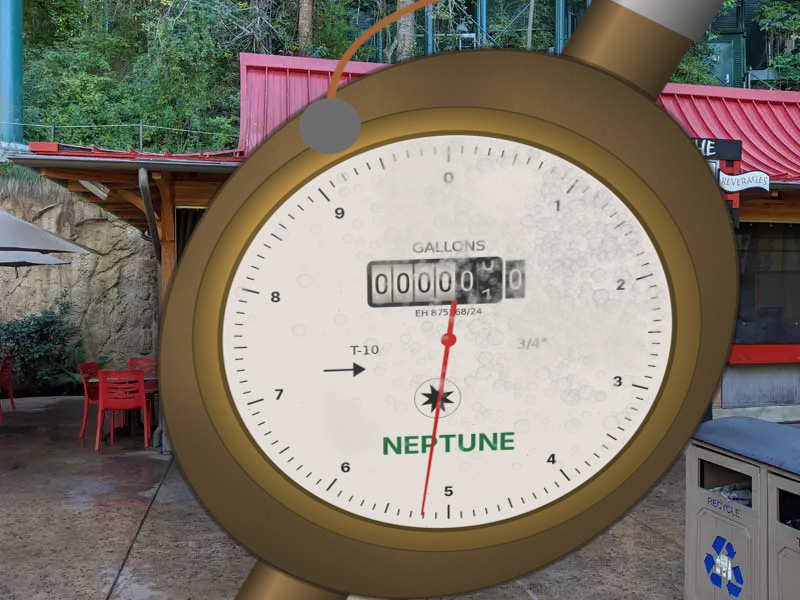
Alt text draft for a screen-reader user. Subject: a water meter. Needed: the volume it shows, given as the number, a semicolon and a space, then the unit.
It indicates 5.2; gal
